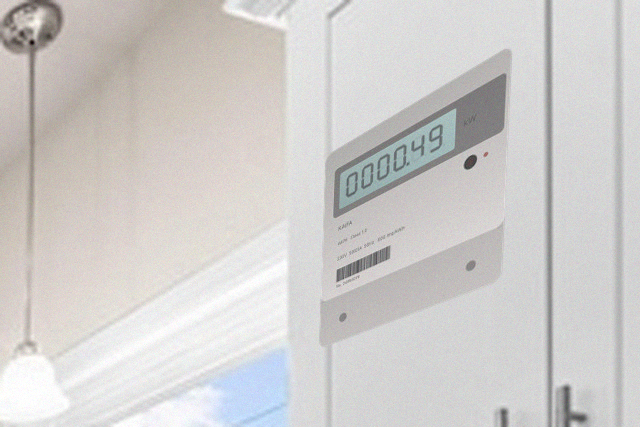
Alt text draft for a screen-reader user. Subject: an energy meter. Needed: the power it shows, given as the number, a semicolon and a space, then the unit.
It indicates 0.49; kW
